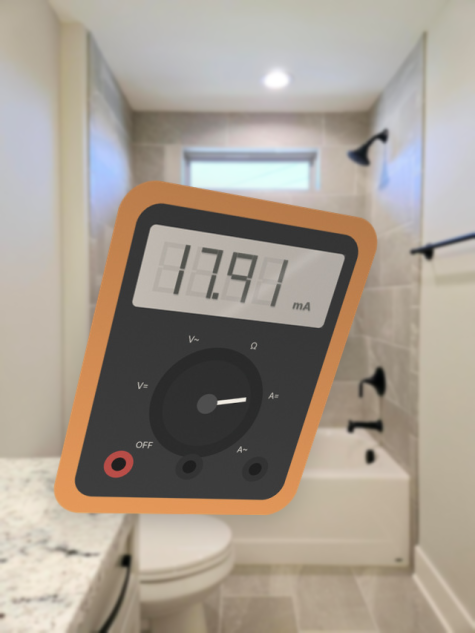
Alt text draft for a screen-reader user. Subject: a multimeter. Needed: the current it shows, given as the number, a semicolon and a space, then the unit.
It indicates 17.91; mA
